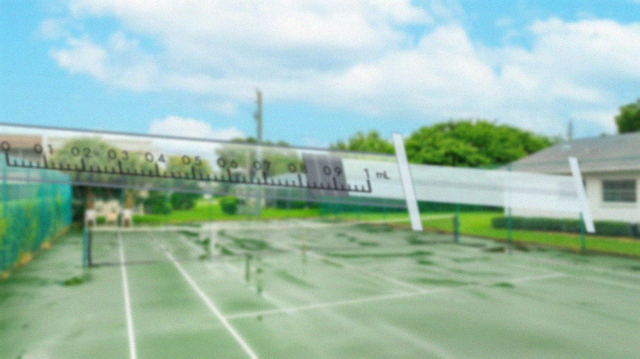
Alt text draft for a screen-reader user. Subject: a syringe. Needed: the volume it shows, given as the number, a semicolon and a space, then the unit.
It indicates 0.82; mL
